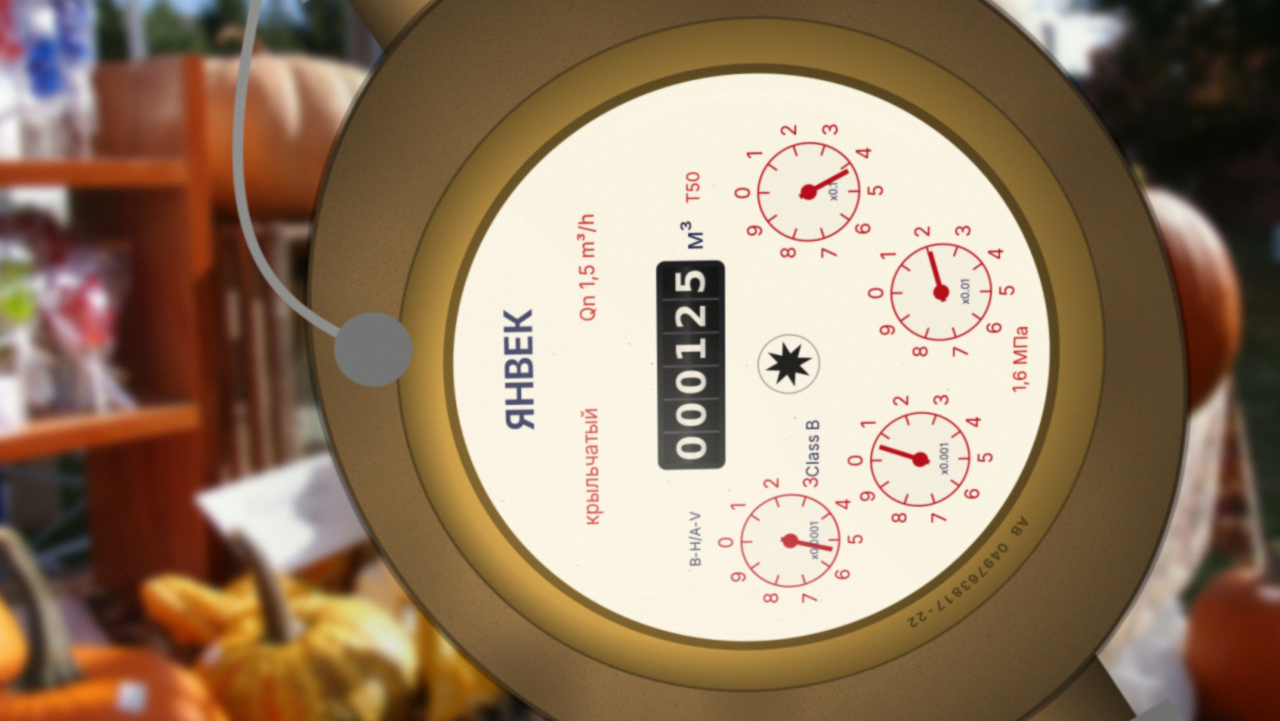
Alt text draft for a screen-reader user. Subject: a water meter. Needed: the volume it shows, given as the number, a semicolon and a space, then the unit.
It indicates 125.4205; m³
